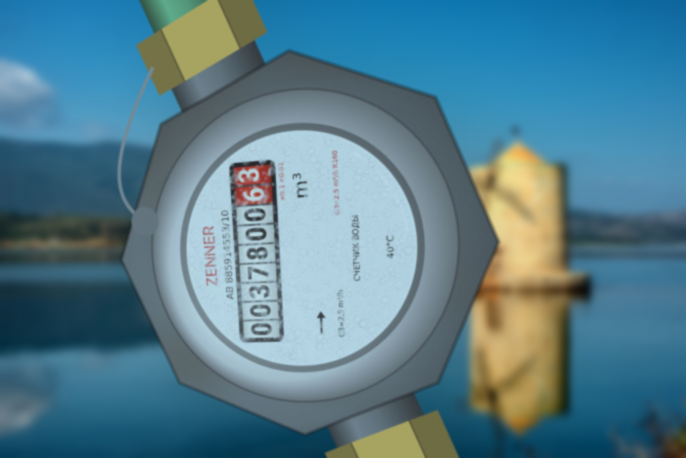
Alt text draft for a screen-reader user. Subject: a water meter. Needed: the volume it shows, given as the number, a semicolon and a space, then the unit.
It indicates 37800.63; m³
